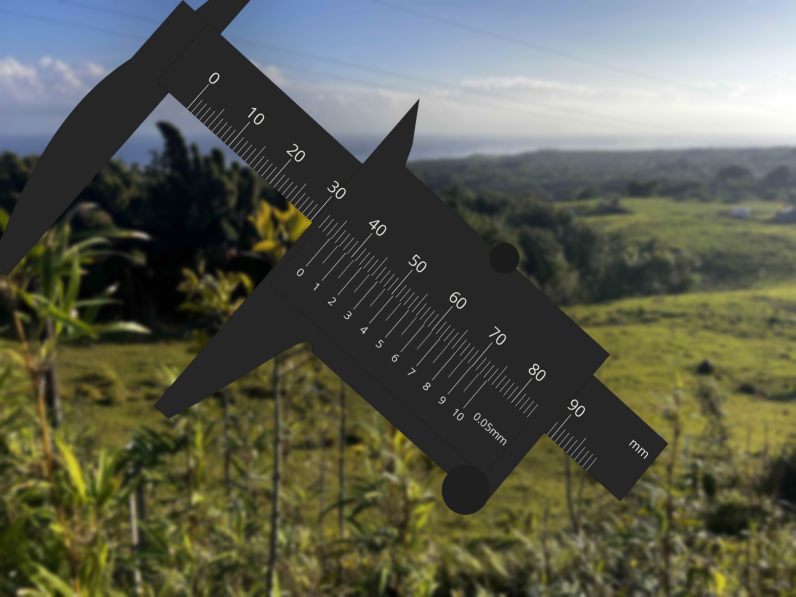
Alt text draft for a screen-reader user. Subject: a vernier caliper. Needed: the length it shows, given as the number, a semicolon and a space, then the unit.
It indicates 34.8; mm
